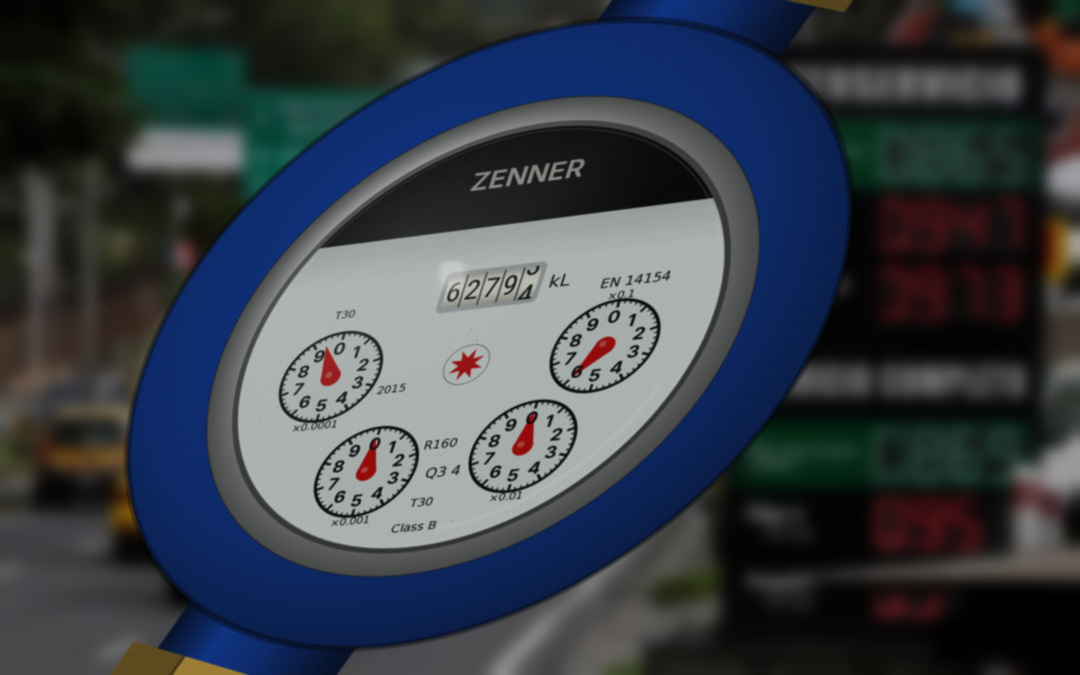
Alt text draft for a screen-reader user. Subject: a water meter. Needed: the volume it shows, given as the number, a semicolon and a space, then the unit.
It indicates 62793.5999; kL
